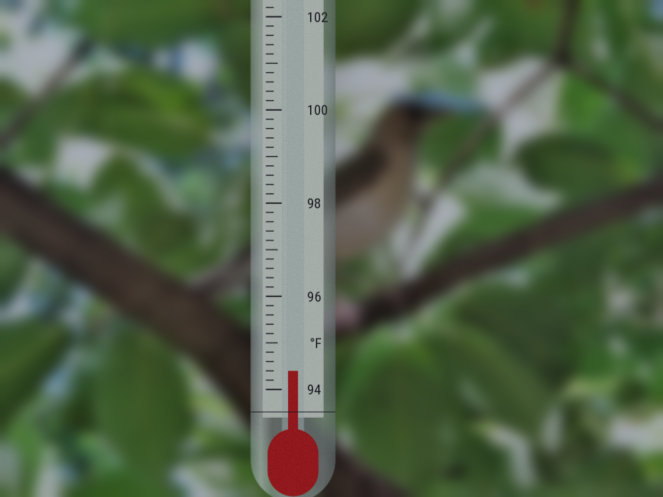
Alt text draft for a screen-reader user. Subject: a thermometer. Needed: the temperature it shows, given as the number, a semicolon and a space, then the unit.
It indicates 94.4; °F
